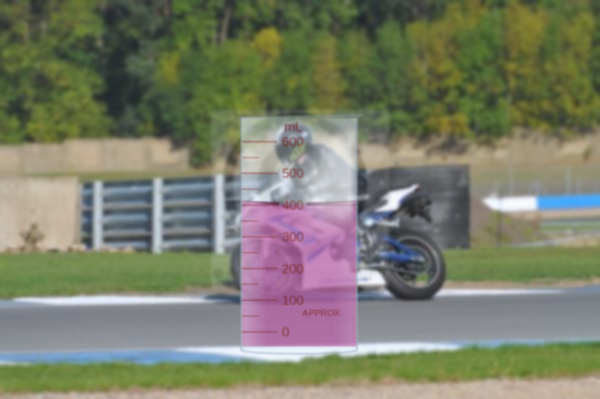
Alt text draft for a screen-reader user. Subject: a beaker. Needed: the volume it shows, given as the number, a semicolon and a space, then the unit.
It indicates 400; mL
